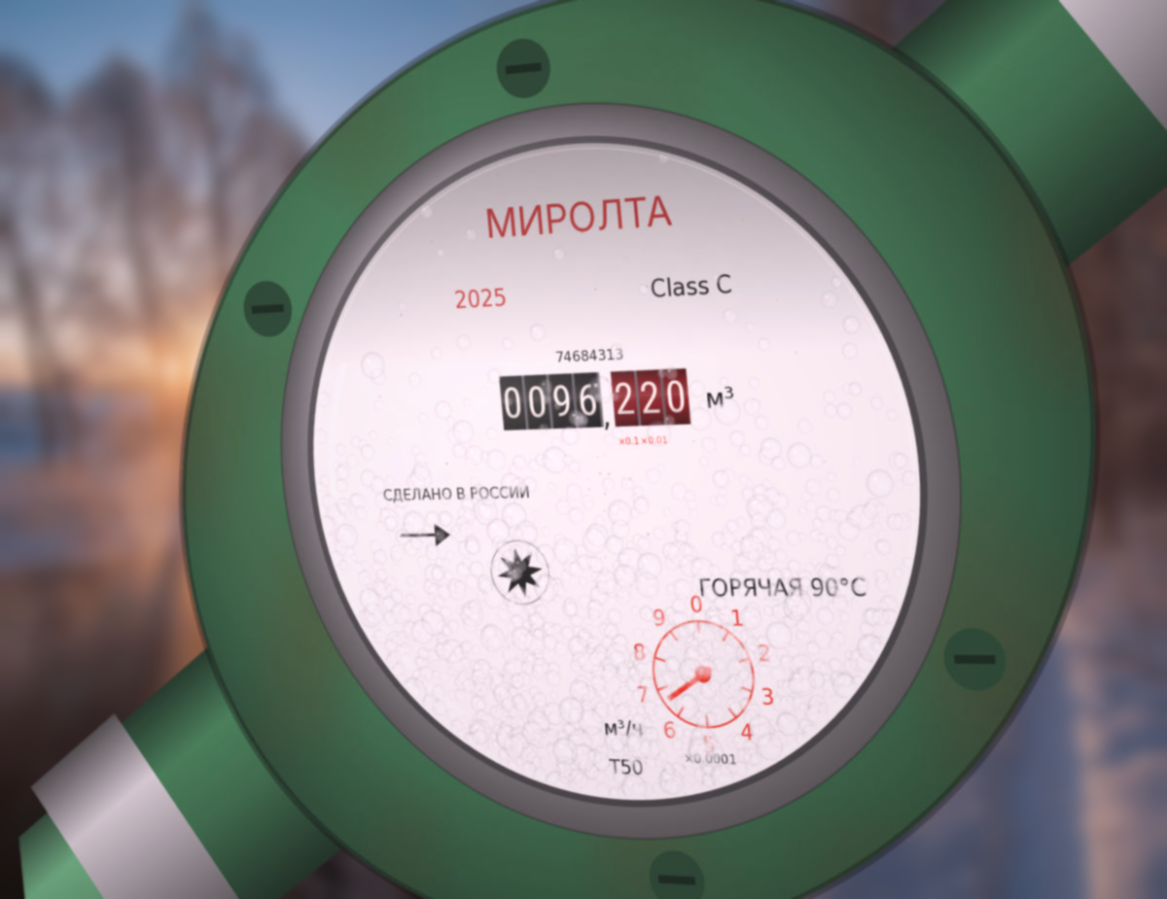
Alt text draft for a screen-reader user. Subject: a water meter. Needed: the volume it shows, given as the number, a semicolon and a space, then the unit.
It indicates 96.2206; m³
